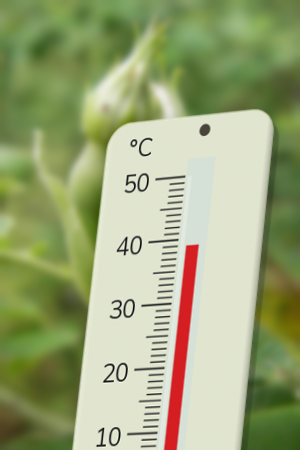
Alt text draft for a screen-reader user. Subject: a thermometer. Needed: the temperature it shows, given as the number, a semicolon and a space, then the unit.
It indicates 39; °C
